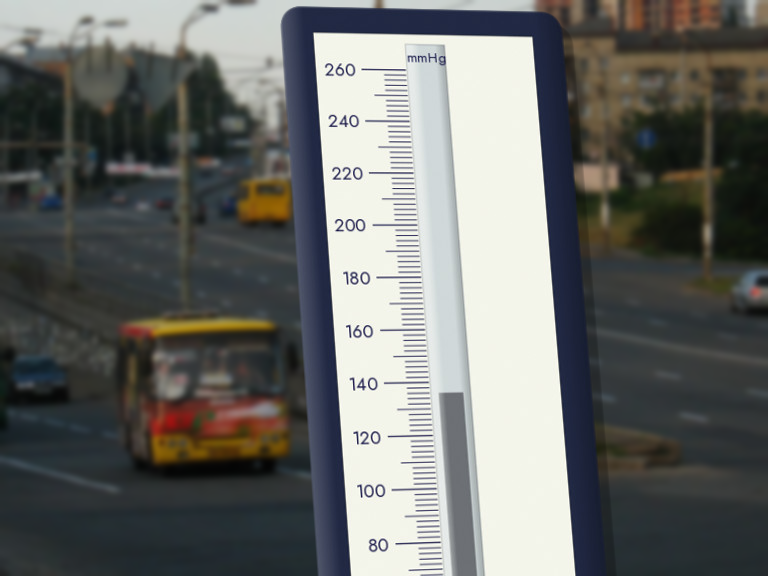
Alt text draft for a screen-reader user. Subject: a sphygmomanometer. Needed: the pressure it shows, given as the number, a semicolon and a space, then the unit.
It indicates 136; mmHg
